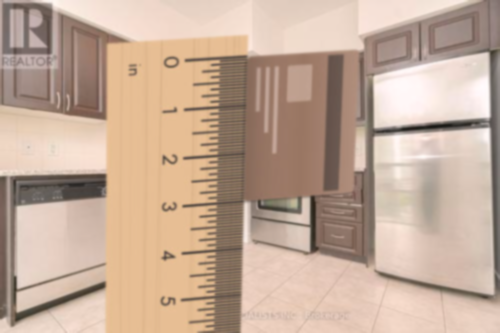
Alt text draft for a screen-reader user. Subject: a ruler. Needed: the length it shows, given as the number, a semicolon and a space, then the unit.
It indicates 3; in
